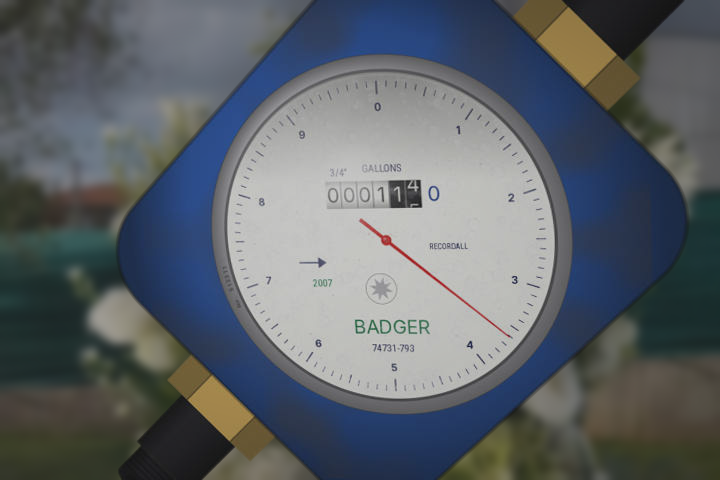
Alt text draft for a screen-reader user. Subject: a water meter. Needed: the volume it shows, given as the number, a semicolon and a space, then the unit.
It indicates 1143.6; gal
